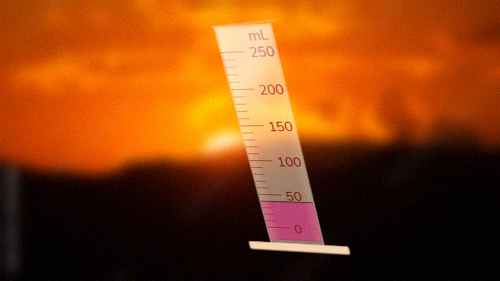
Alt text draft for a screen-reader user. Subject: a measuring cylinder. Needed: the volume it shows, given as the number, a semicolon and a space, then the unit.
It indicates 40; mL
